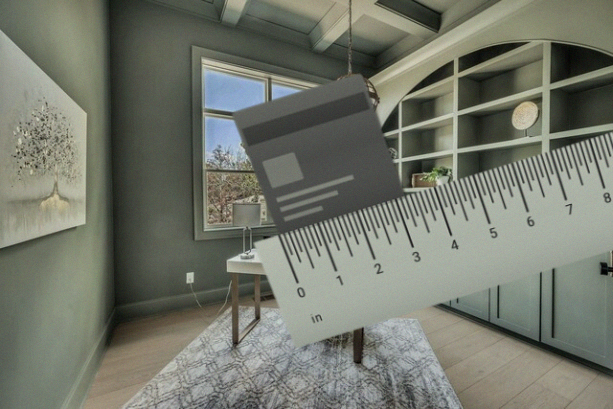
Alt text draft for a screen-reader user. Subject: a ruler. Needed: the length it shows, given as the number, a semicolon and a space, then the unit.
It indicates 3.25; in
